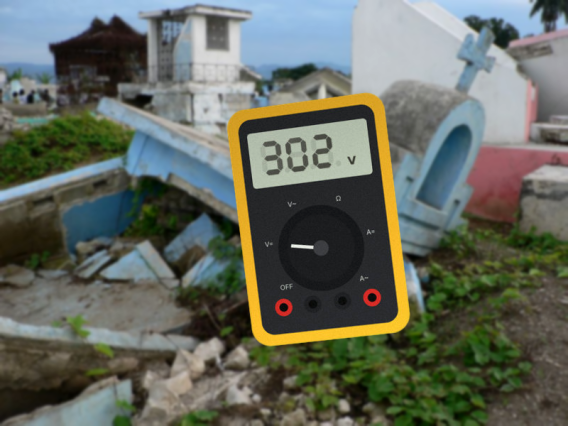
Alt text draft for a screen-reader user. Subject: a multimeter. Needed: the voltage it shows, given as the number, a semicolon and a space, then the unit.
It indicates 302; V
